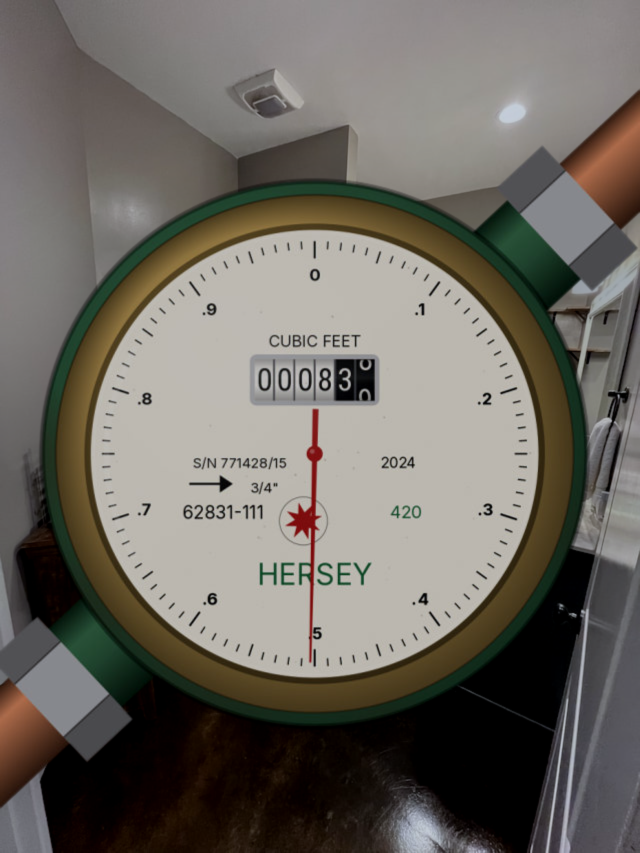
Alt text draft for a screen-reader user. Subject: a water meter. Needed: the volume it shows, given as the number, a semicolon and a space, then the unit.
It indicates 838.50; ft³
